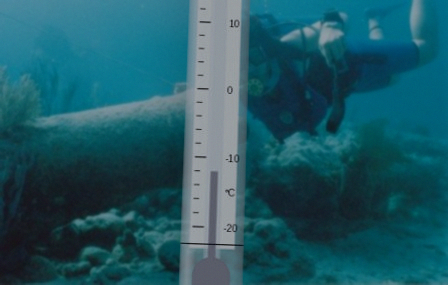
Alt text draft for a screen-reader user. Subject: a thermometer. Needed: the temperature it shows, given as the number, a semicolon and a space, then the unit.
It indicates -12; °C
